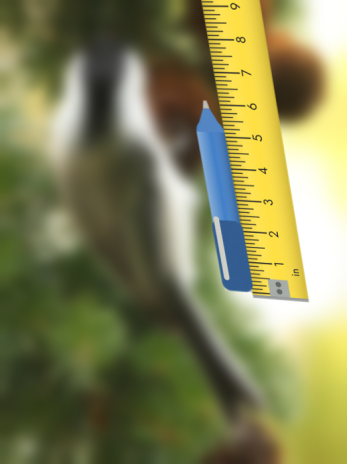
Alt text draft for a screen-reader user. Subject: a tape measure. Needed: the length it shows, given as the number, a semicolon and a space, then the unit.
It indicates 6.125; in
